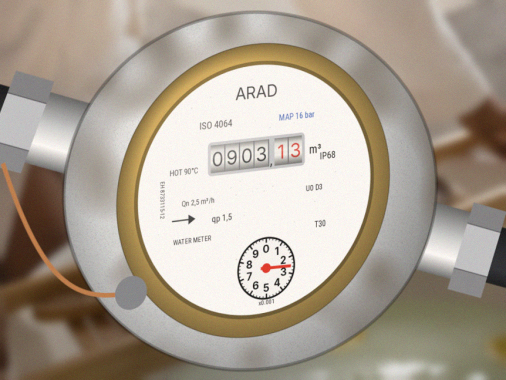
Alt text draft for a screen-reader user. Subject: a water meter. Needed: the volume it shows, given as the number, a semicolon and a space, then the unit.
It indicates 903.132; m³
